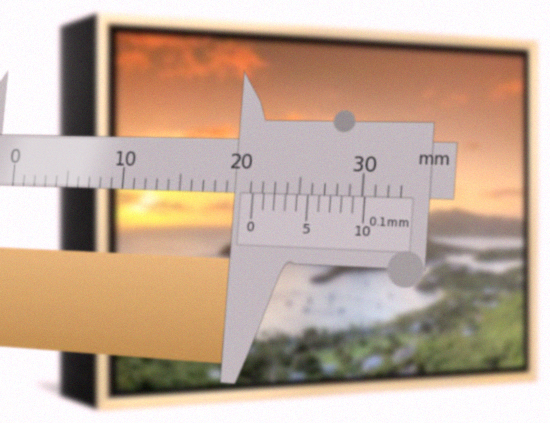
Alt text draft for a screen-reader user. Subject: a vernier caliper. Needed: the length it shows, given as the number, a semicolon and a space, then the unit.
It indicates 21.2; mm
